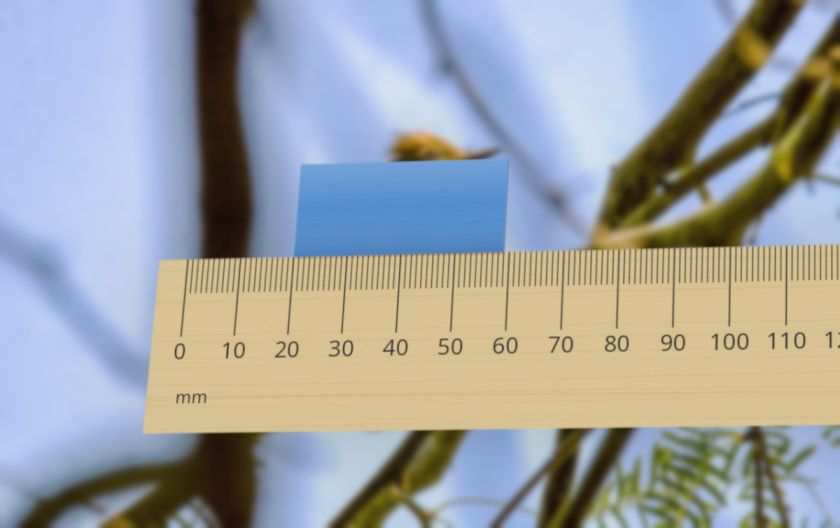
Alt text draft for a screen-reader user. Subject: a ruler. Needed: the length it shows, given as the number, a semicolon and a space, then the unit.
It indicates 39; mm
